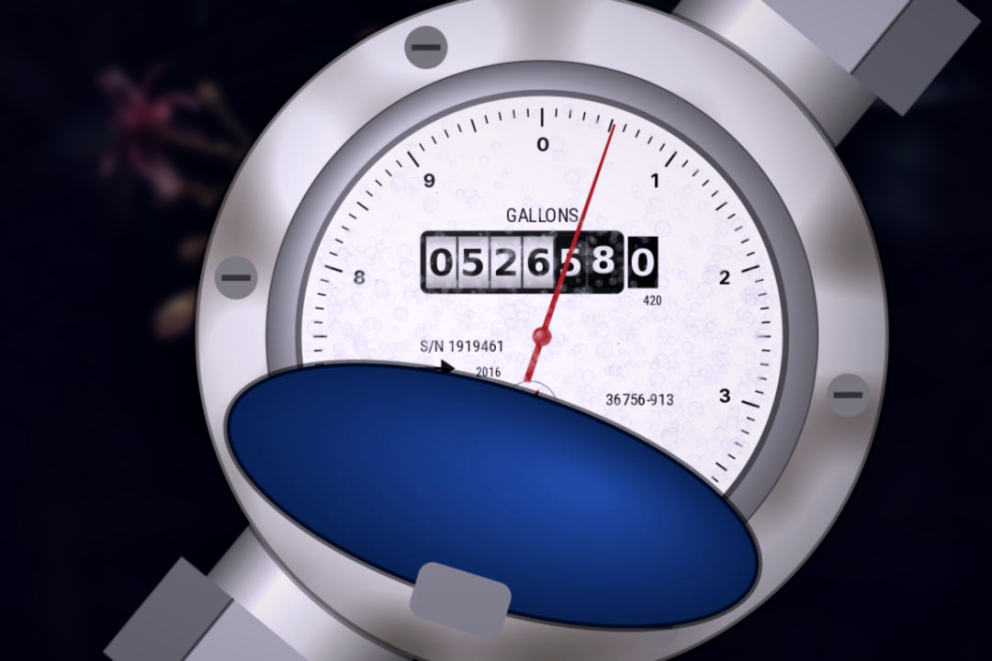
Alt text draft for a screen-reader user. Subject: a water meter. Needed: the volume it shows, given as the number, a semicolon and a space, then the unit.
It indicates 526580.5; gal
